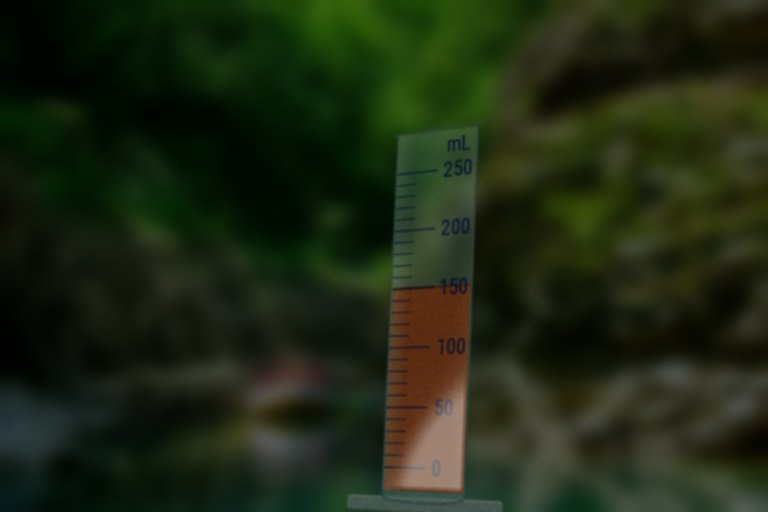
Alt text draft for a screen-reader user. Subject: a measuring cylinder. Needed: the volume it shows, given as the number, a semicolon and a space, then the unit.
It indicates 150; mL
